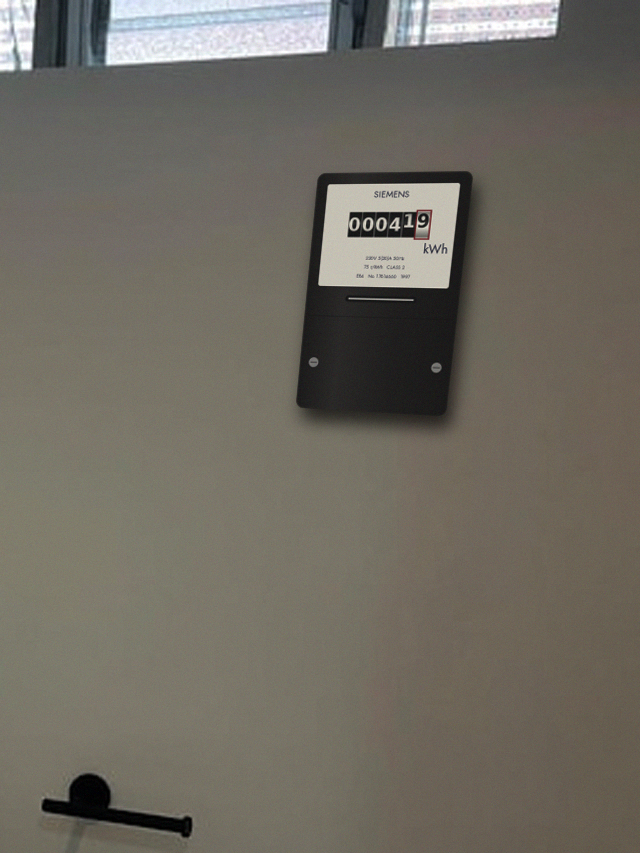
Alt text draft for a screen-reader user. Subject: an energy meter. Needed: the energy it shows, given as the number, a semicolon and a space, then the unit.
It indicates 41.9; kWh
